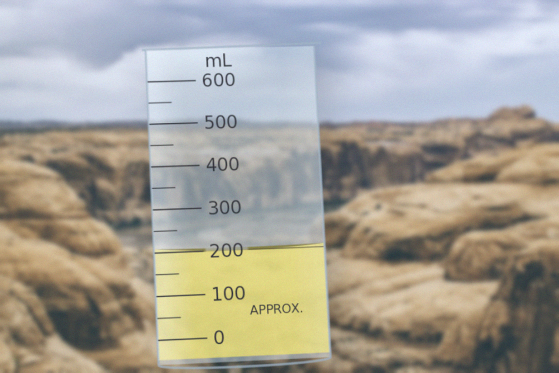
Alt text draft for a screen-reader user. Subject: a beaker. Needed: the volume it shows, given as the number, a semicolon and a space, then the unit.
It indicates 200; mL
